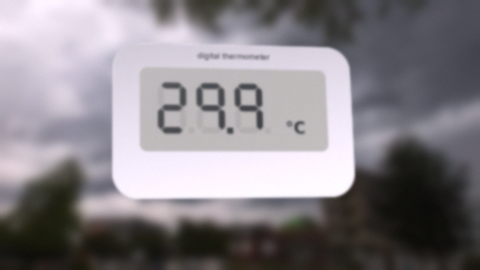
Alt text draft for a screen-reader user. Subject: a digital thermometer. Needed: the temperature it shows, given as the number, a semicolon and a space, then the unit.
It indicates 29.9; °C
